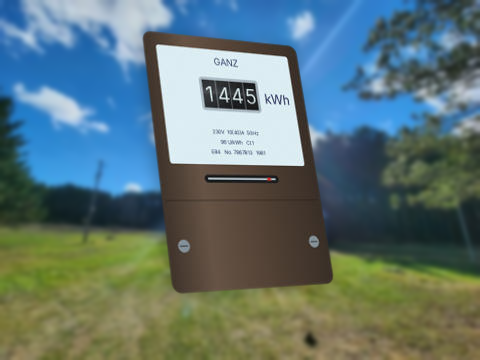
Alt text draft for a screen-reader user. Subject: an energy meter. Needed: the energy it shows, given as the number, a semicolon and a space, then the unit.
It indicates 1445; kWh
